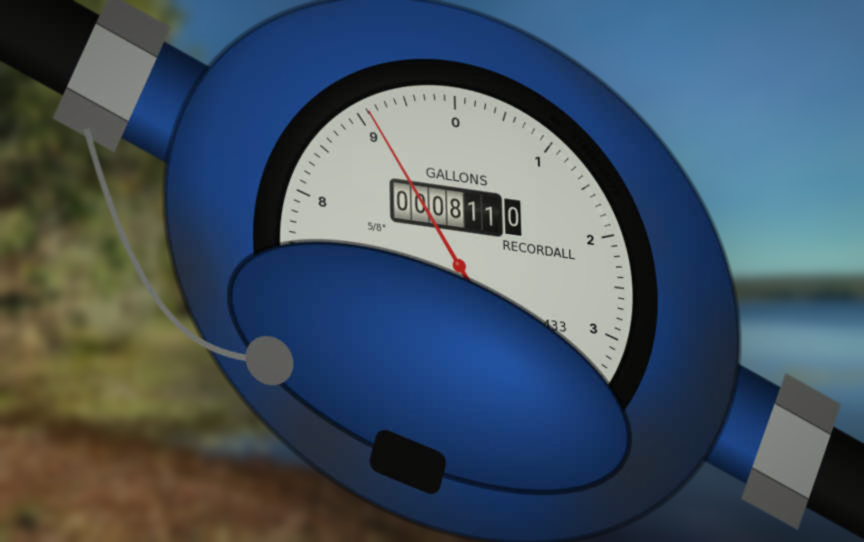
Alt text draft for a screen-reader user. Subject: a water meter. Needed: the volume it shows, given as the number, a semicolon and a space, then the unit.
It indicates 8109.1; gal
